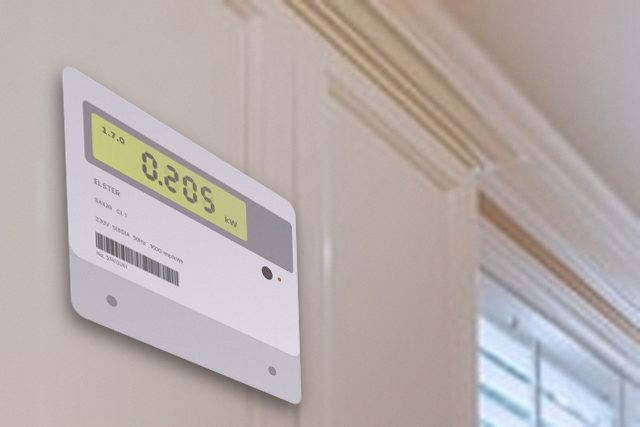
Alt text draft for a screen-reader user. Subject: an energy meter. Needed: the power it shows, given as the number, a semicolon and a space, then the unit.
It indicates 0.205; kW
